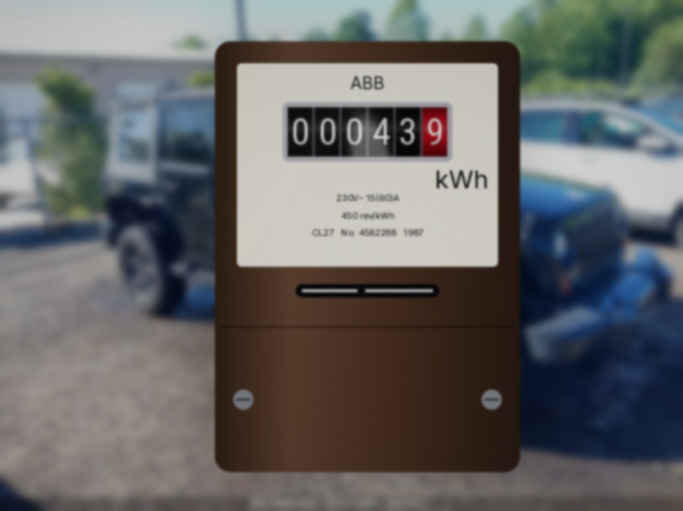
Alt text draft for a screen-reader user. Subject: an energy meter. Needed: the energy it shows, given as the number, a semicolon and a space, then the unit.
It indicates 43.9; kWh
